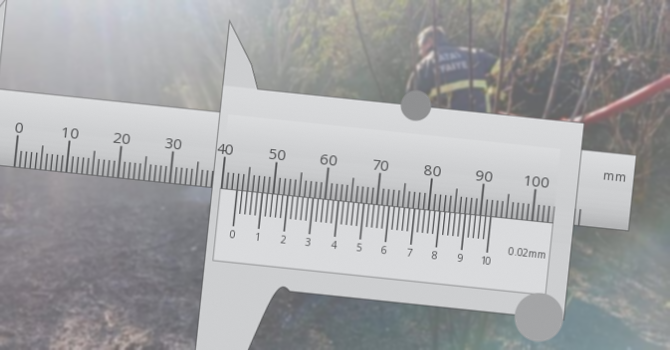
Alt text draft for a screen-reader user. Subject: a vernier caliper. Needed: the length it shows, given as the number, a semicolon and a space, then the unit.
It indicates 43.0; mm
